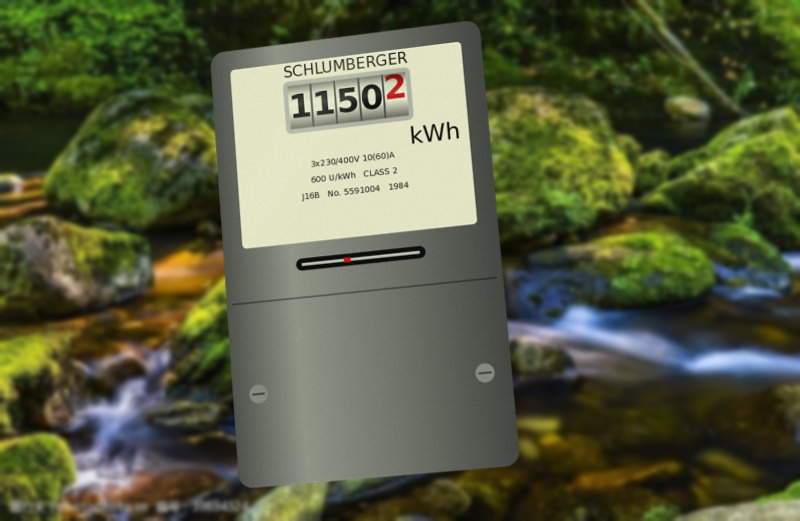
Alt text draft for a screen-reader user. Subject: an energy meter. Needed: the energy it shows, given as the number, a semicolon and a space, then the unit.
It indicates 1150.2; kWh
